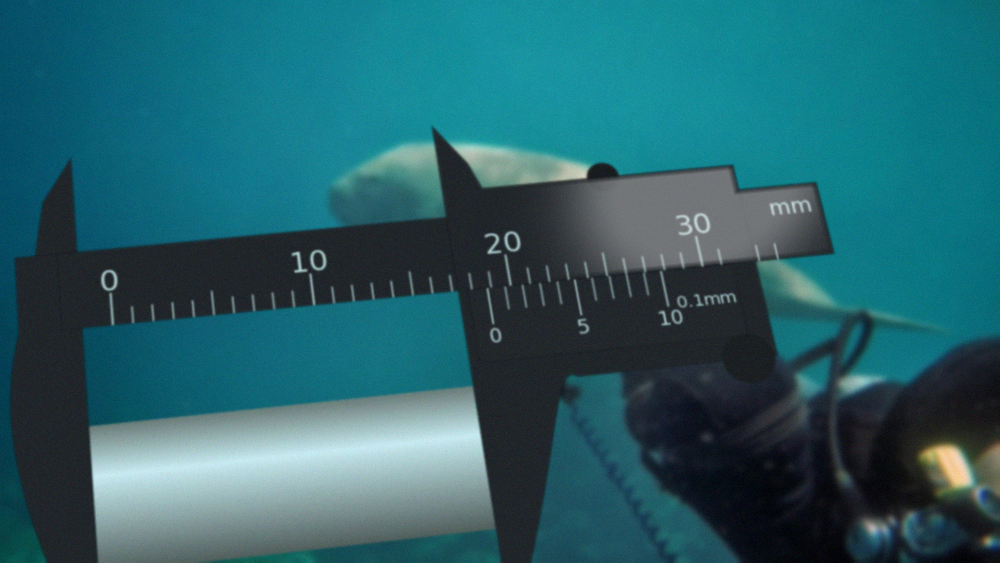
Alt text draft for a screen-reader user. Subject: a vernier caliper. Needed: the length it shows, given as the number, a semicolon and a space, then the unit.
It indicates 18.8; mm
